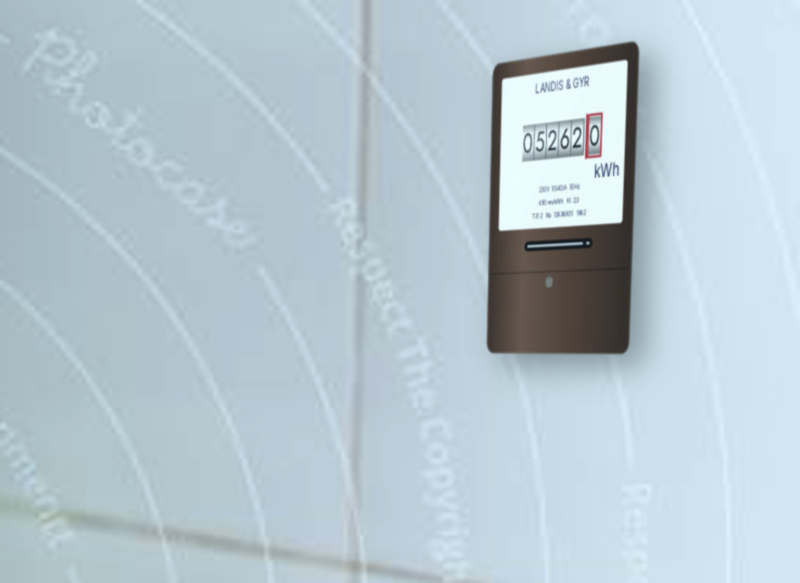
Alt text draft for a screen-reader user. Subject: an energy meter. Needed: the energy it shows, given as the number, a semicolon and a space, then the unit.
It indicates 5262.0; kWh
